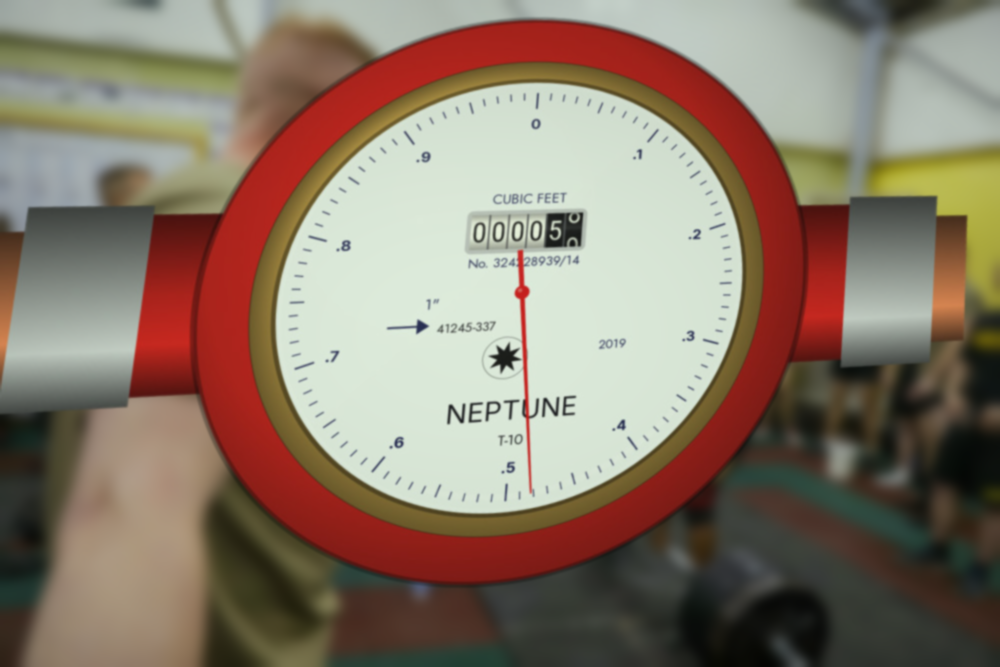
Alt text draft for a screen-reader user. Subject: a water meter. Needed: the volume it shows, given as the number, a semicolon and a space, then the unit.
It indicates 58.48; ft³
